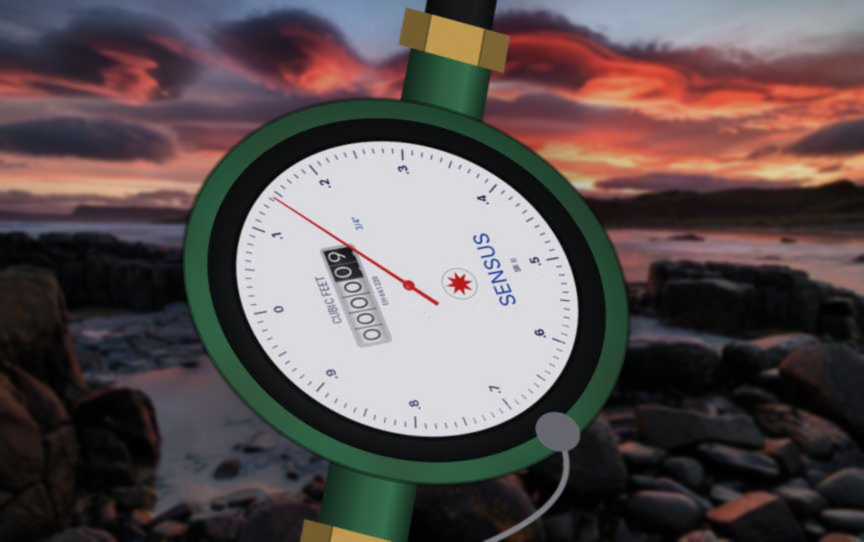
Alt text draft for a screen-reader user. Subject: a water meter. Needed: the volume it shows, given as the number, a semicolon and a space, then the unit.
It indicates 9.14; ft³
